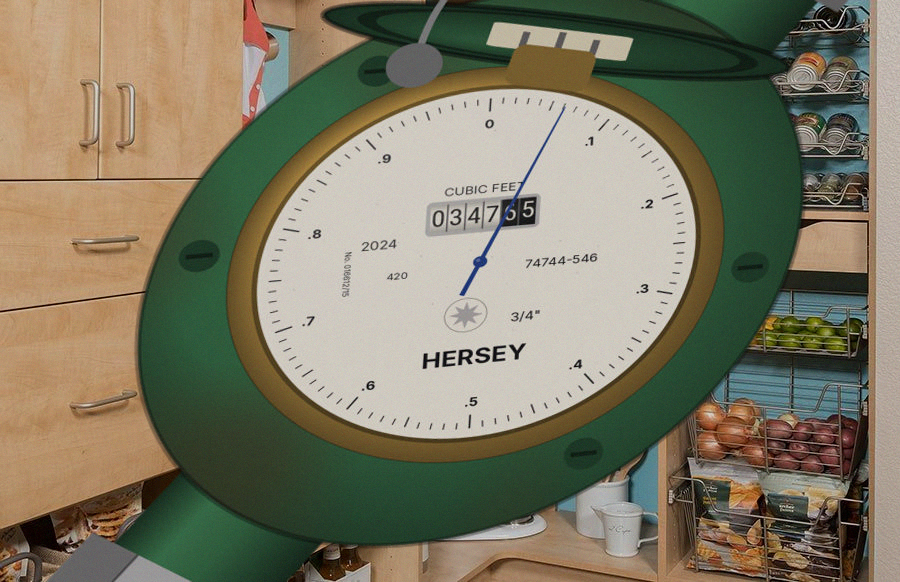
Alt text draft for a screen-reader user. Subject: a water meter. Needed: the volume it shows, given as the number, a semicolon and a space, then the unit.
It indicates 34765.06; ft³
